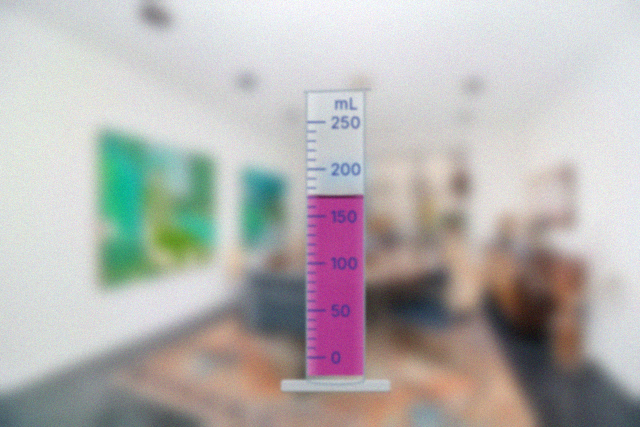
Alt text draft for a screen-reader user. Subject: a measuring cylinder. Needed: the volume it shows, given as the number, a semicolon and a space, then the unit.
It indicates 170; mL
